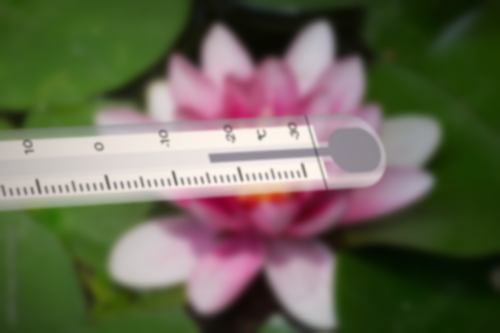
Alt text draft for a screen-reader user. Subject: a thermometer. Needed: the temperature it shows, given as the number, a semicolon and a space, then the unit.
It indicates -16; °C
